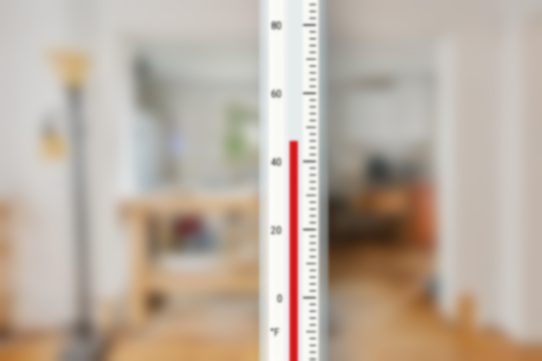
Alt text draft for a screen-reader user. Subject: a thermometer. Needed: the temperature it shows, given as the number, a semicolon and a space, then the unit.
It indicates 46; °F
